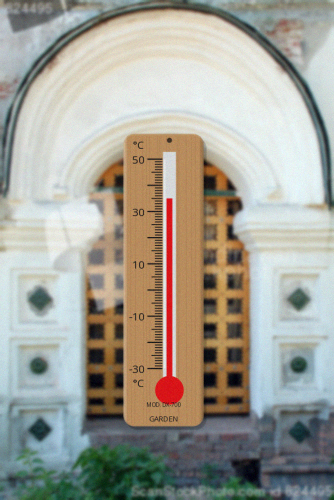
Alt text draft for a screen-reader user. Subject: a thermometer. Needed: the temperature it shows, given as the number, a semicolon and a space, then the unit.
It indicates 35; °C
